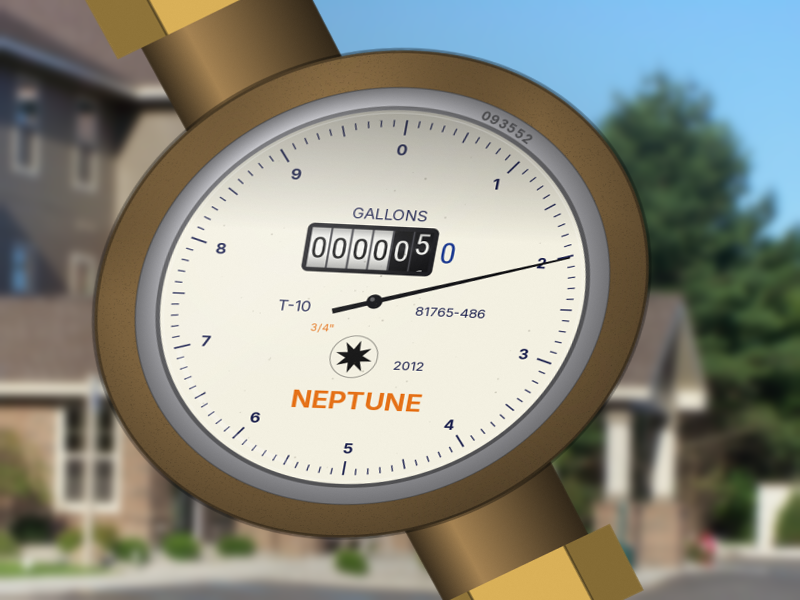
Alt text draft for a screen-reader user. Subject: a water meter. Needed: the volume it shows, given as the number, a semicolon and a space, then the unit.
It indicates 52.0; gal
